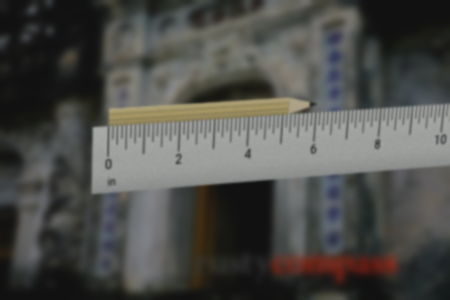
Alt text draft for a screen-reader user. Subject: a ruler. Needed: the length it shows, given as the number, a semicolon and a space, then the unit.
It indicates 6; in
